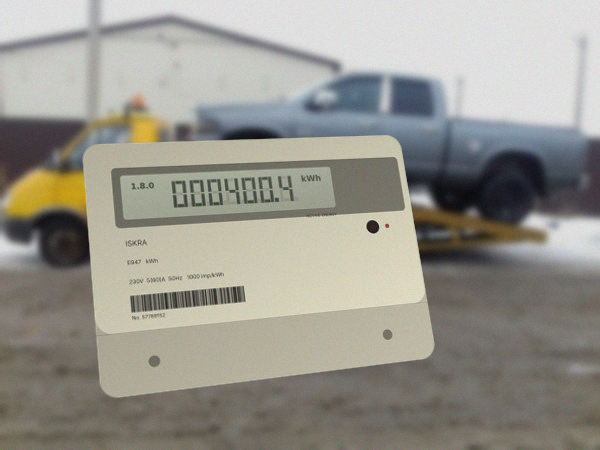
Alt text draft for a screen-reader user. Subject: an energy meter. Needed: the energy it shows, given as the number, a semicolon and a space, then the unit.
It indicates 400.4; kWh
